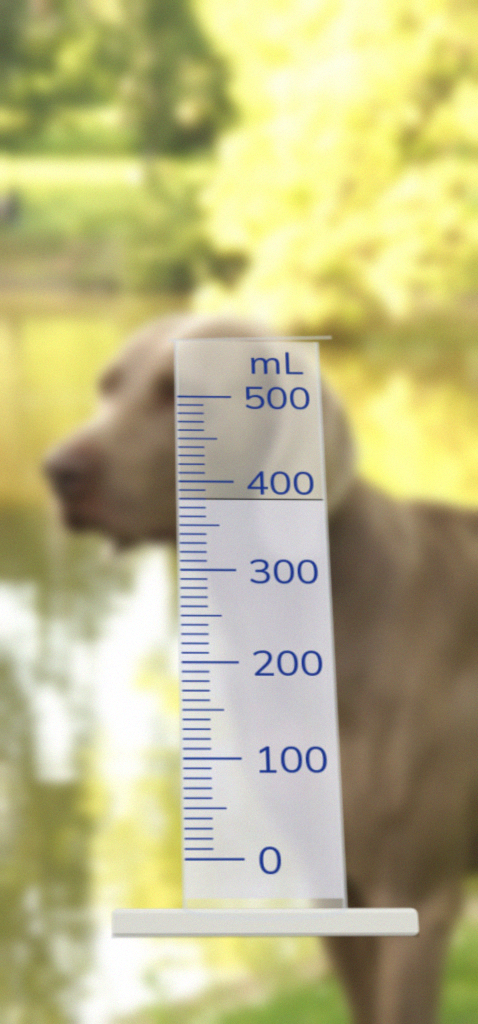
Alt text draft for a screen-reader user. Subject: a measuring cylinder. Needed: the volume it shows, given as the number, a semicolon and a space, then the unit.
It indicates 380; mL
